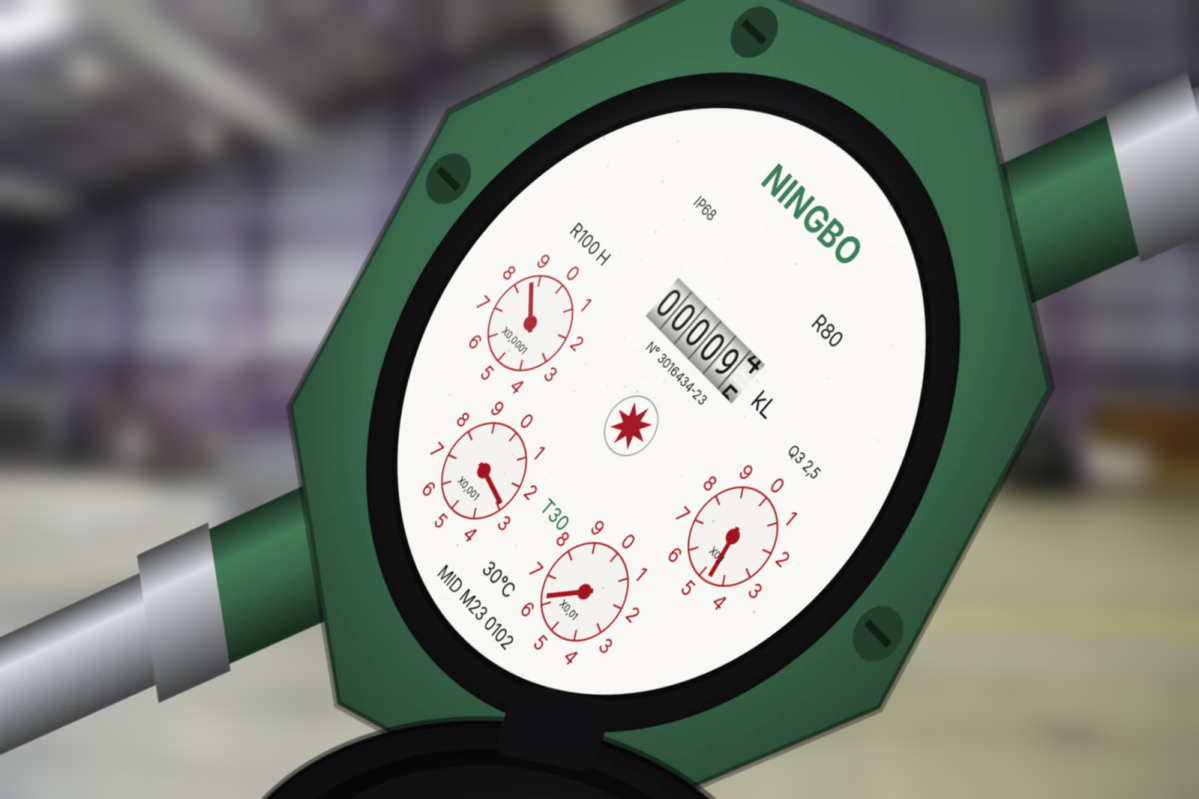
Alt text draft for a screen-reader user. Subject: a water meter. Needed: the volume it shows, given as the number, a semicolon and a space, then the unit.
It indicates 94.4628; kL
